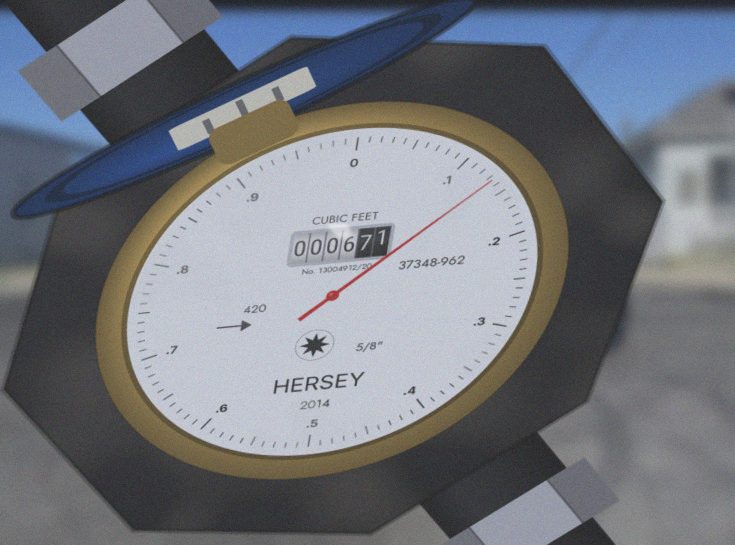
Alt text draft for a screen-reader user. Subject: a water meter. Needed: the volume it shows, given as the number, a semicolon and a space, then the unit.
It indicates 671.13; ft³
